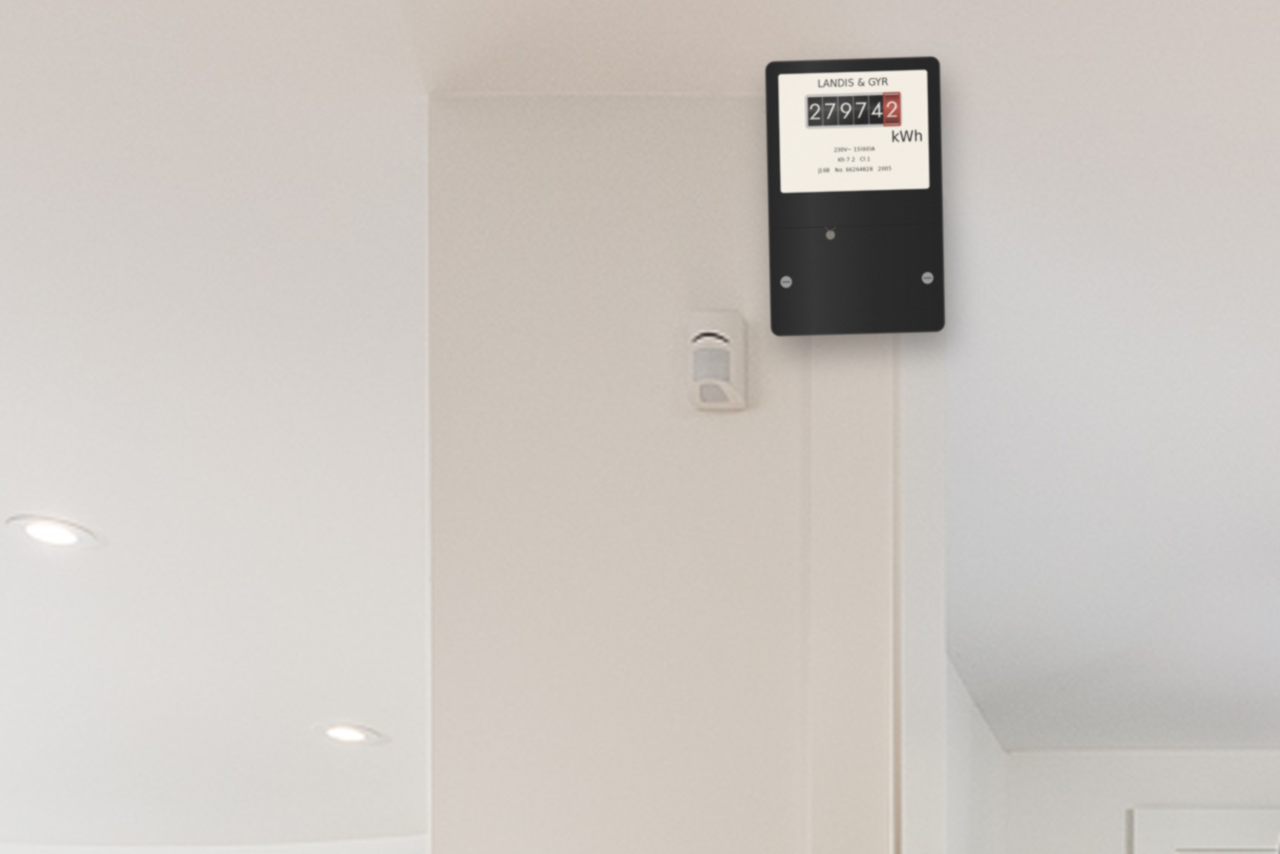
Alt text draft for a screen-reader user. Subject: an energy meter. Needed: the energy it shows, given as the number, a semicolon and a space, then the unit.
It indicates 27974.2; kWh
